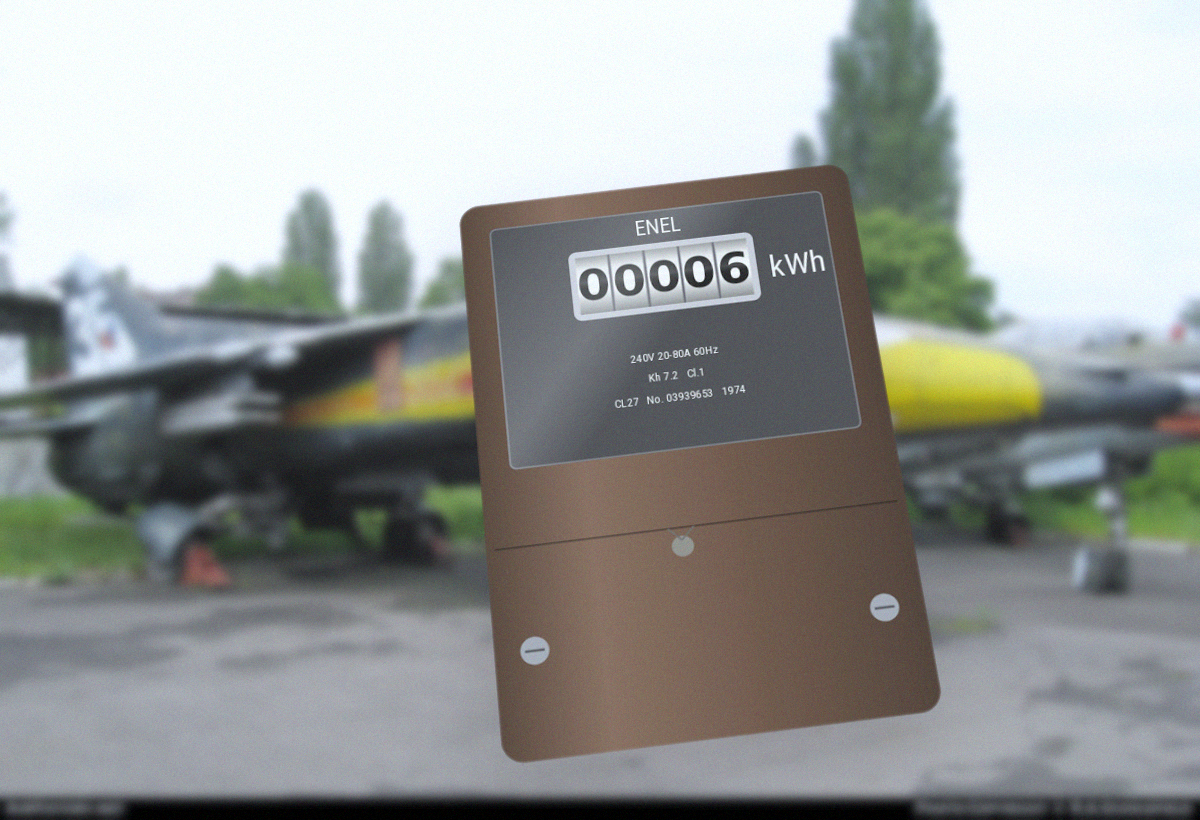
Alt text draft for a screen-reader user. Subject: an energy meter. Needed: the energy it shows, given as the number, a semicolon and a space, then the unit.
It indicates 6; kWh
